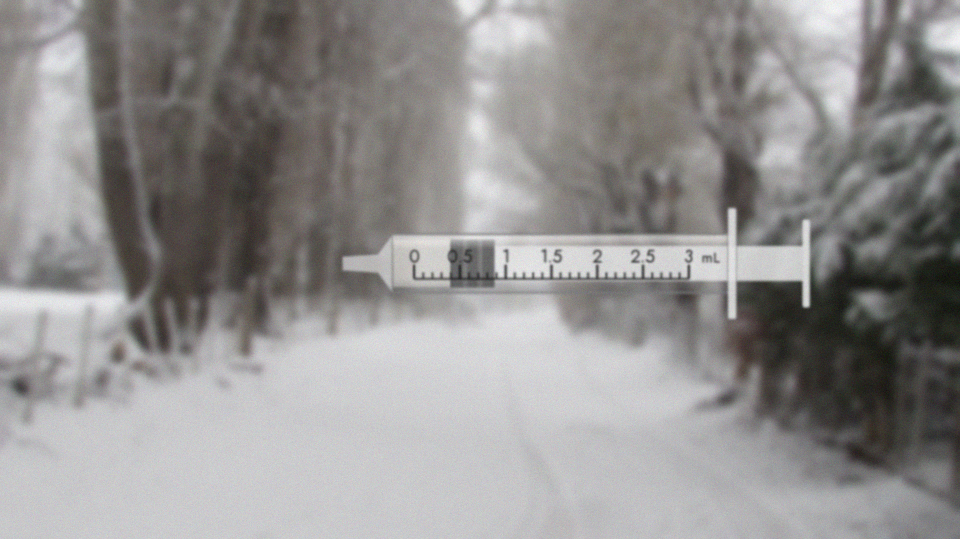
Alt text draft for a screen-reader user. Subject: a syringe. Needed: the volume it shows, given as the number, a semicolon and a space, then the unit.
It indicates 0.4; mL
